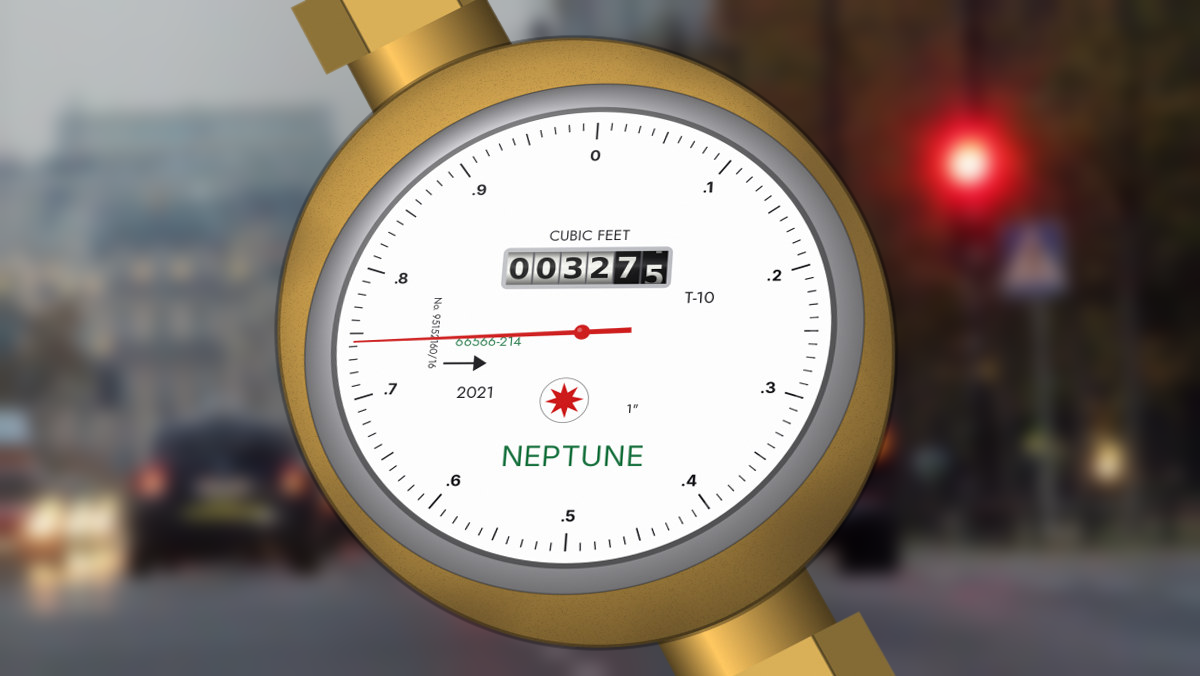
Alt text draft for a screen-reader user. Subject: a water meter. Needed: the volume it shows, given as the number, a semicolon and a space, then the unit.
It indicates 3274.74; ft³
